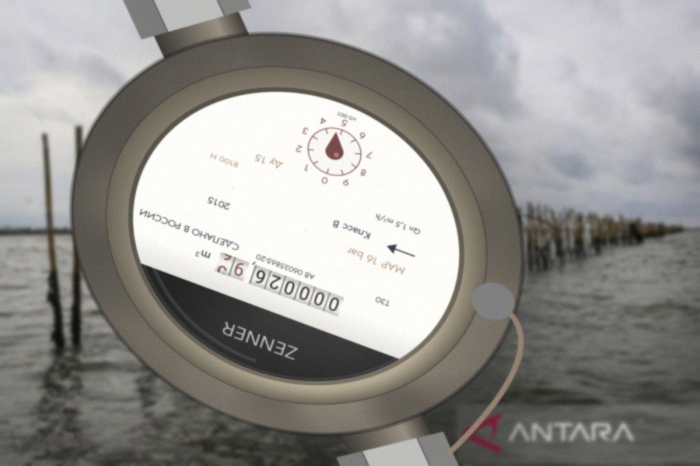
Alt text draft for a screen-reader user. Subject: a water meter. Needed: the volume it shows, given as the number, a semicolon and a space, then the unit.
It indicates 26.954; m³
